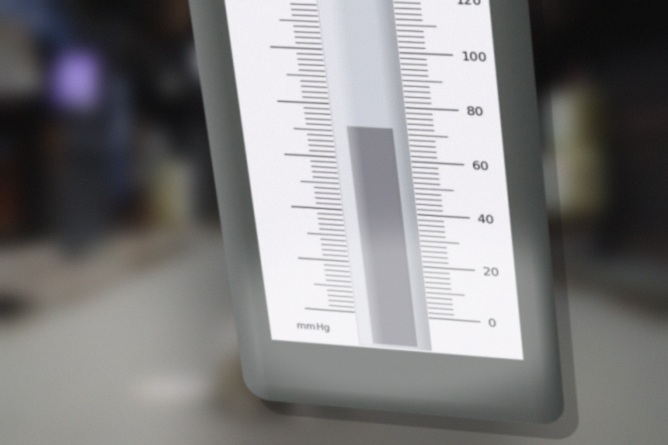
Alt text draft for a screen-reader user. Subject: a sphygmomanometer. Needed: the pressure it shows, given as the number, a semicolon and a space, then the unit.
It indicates 72; mmHg
